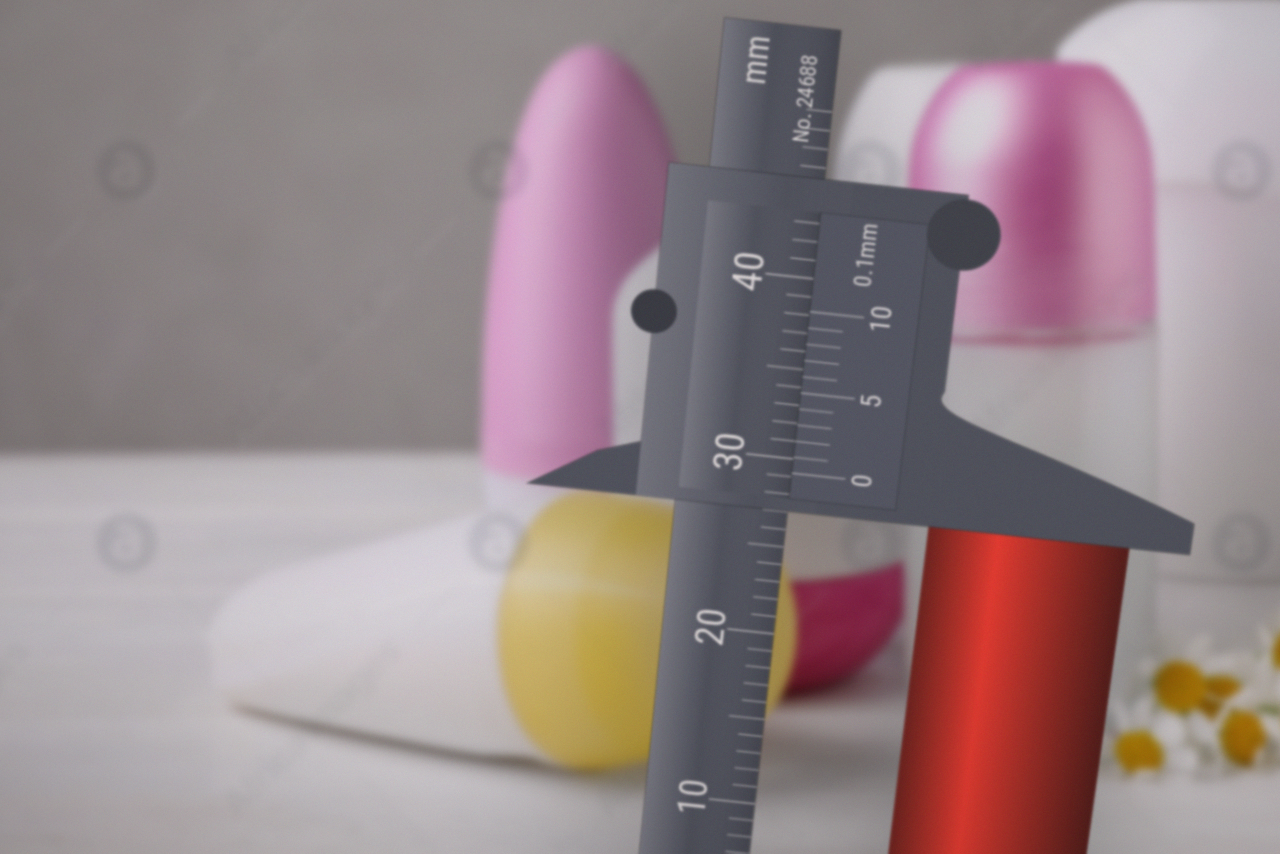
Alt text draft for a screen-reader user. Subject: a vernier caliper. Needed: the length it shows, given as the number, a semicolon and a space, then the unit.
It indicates 29.2; mm
